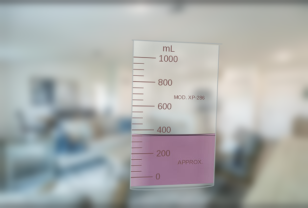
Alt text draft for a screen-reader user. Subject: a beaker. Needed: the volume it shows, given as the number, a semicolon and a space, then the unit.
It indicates 350; mL
